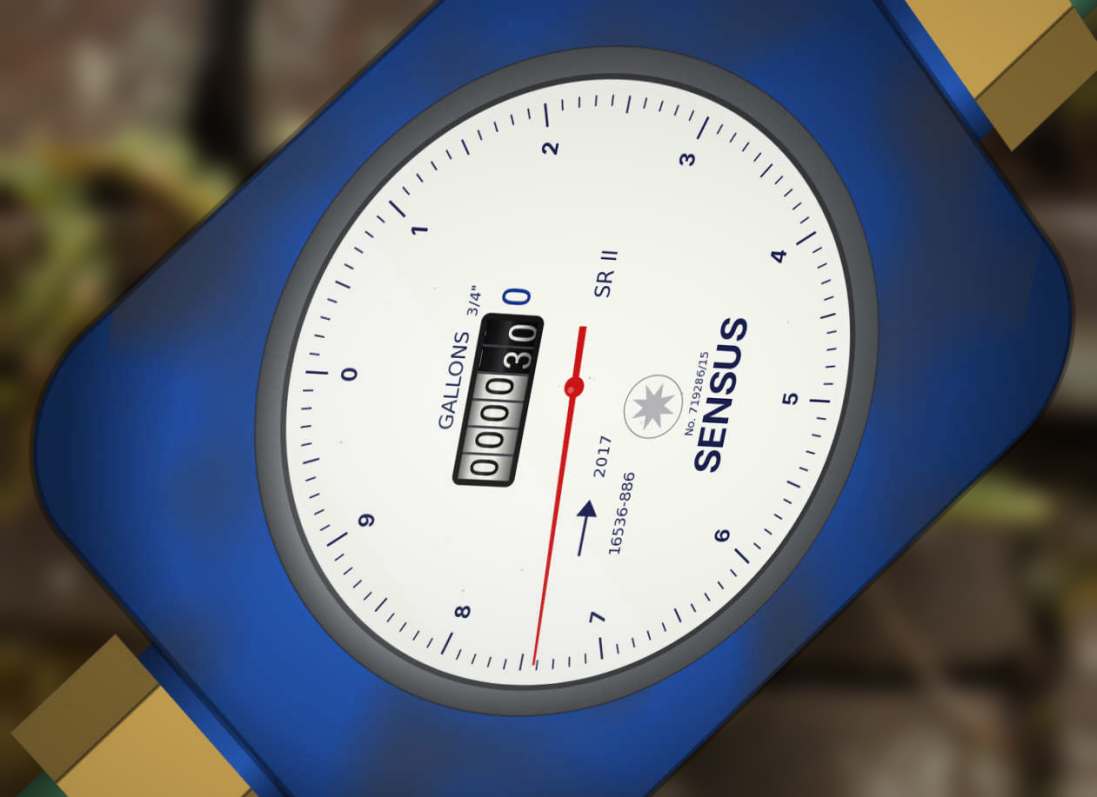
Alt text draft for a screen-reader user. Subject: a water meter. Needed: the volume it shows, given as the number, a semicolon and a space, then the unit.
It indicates 297.4; gal
